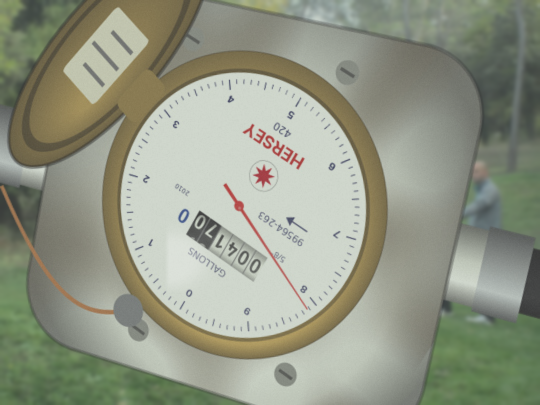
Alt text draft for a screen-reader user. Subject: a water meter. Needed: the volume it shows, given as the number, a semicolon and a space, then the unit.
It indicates 41698.1; gal
